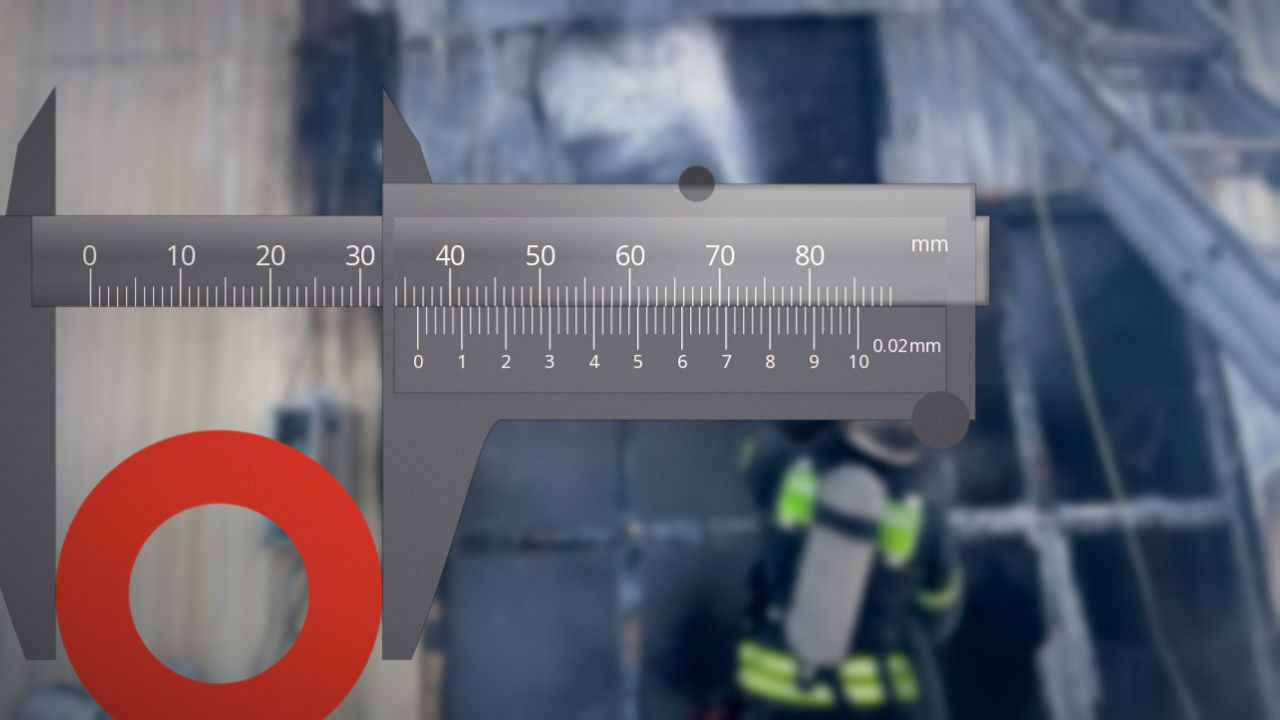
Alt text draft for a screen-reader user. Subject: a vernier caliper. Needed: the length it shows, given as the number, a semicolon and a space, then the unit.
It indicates 36.4; mm
